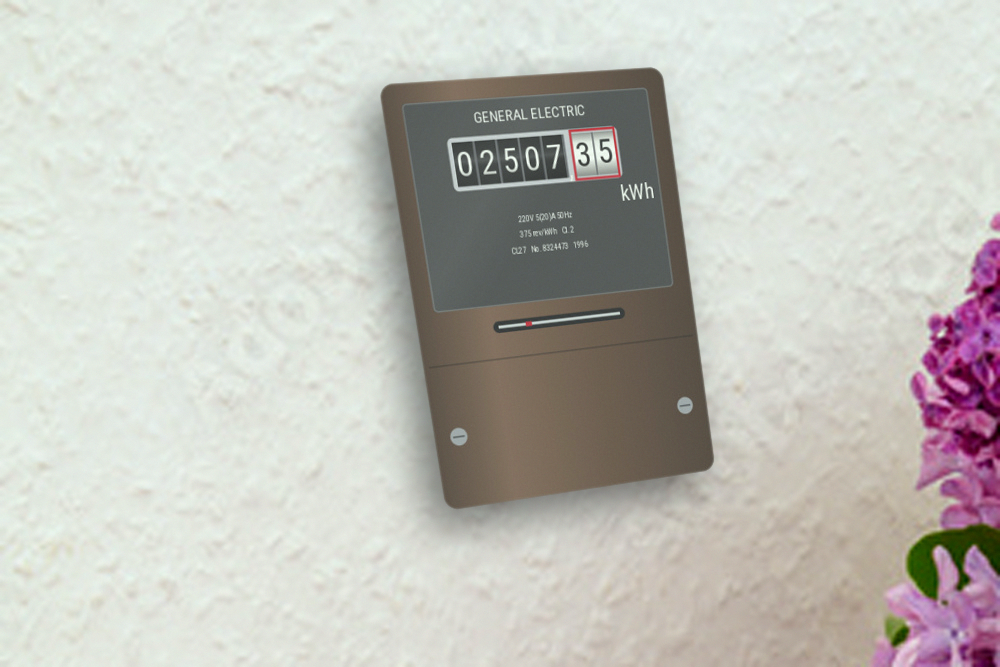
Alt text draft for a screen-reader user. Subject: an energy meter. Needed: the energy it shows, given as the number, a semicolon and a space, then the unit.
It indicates 2507.35; kWh
